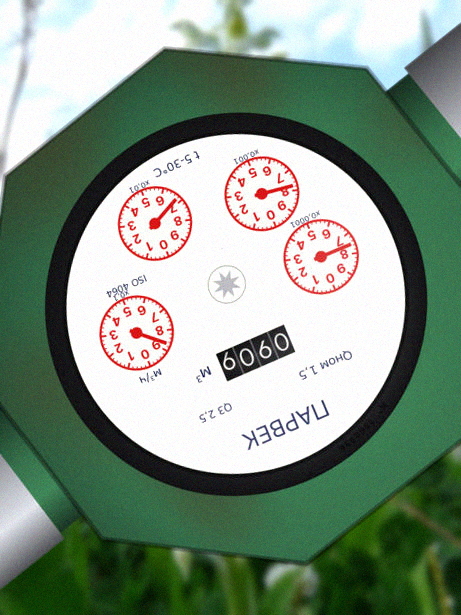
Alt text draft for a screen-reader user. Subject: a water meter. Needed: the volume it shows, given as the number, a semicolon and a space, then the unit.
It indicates 908.8677; m³
